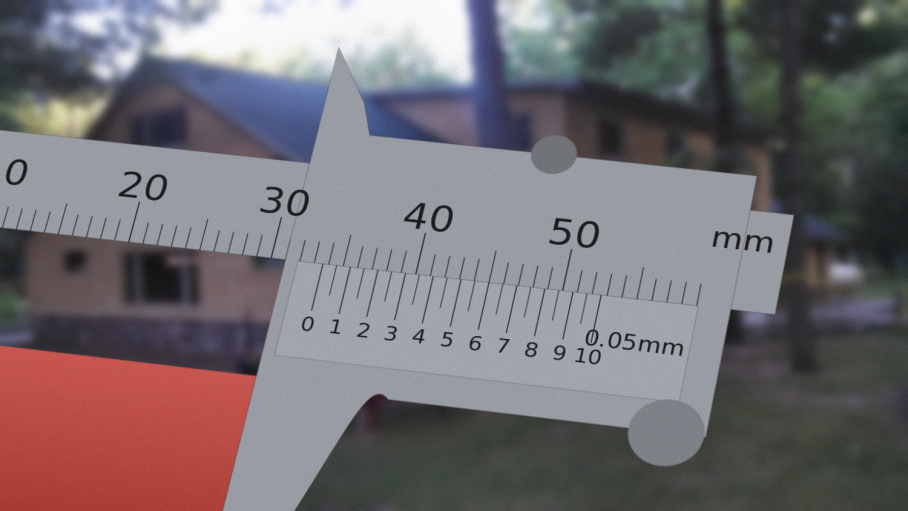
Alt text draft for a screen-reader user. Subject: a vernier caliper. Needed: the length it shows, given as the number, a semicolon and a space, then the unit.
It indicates 33.6; mm
